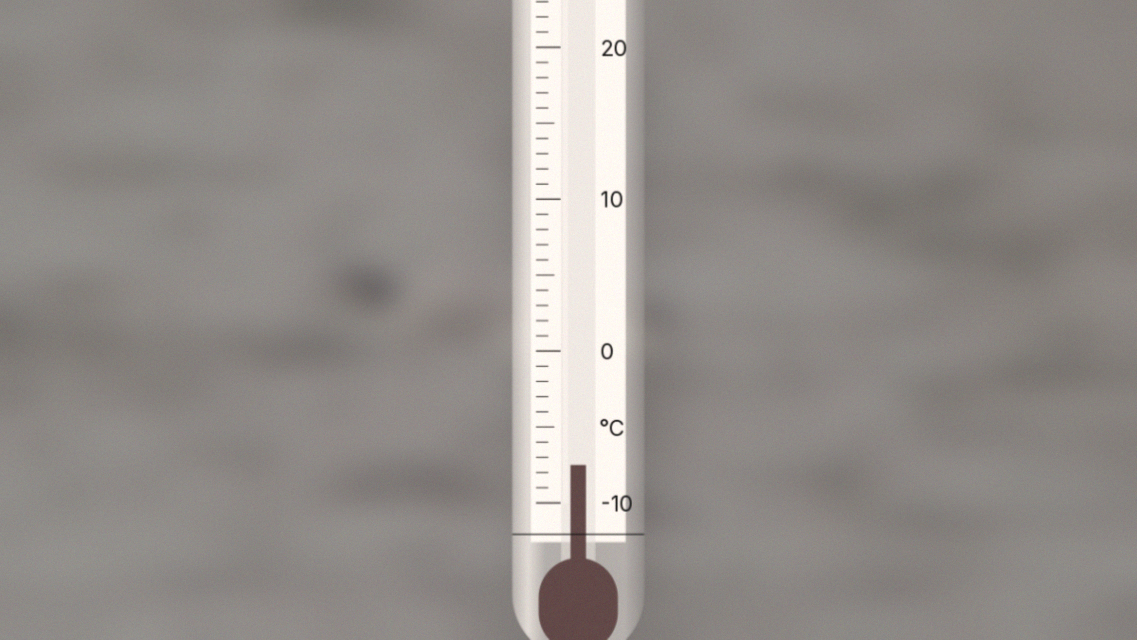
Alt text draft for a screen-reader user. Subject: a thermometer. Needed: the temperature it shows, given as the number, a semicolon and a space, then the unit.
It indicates -7.5; °C
